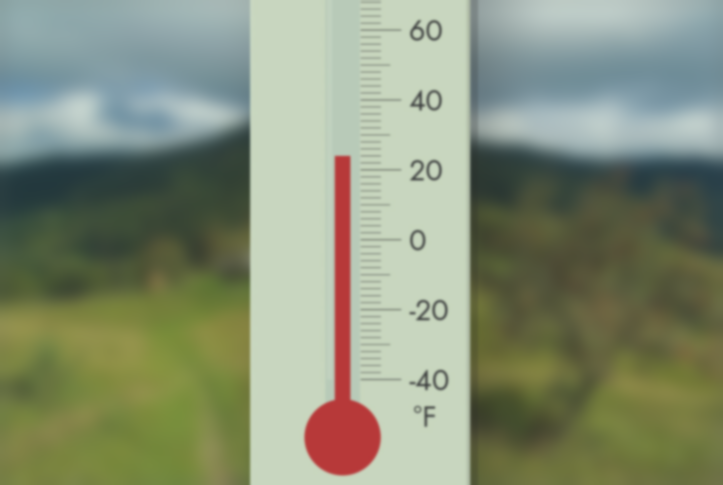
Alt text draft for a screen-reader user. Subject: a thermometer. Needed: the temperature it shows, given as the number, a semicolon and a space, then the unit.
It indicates 24; °F
